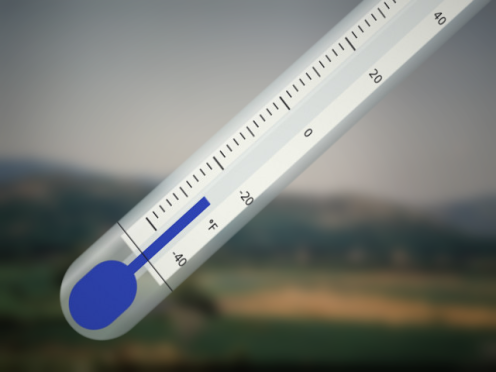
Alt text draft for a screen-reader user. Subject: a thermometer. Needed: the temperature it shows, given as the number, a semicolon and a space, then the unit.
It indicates -27; °F
